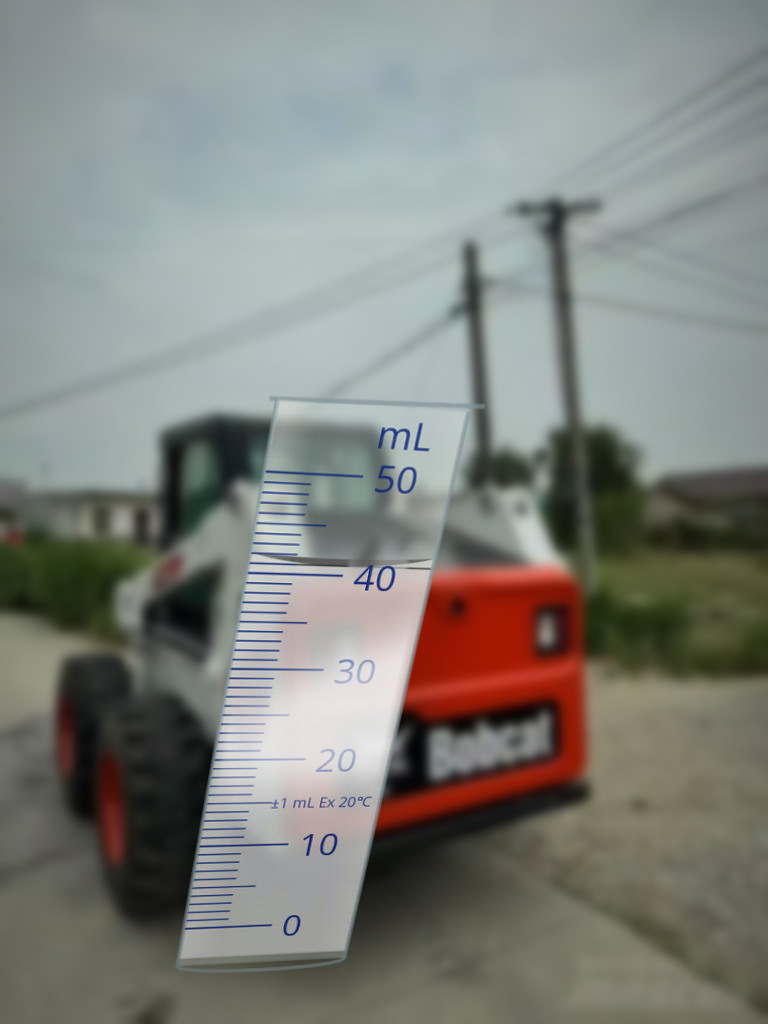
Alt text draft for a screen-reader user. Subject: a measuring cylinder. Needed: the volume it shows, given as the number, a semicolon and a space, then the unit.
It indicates 41; mL
